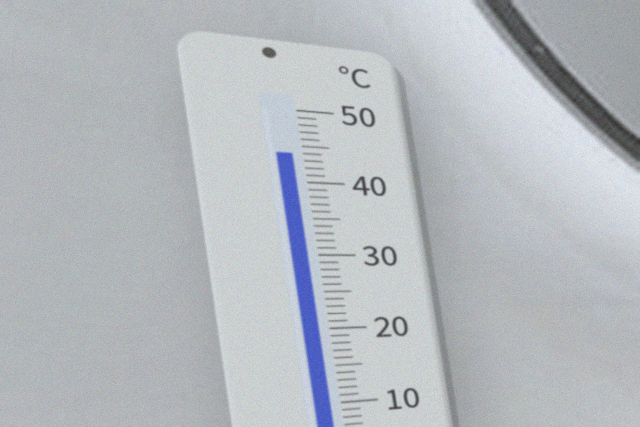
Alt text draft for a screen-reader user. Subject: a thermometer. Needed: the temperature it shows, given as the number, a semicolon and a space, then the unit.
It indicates 44; °C
